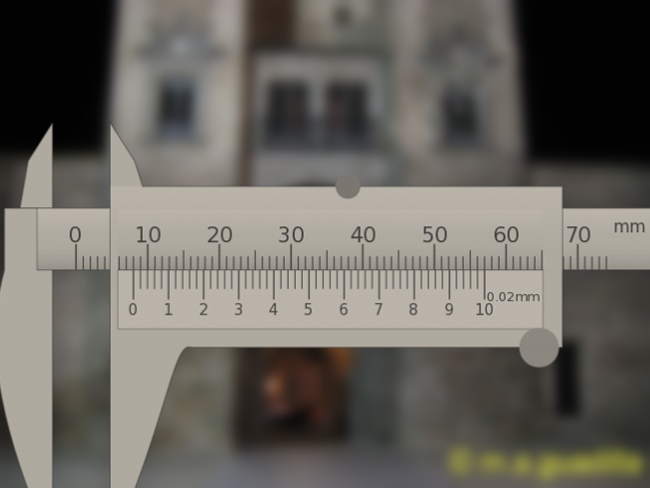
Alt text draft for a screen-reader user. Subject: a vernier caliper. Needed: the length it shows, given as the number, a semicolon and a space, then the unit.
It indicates 8.0; mm
